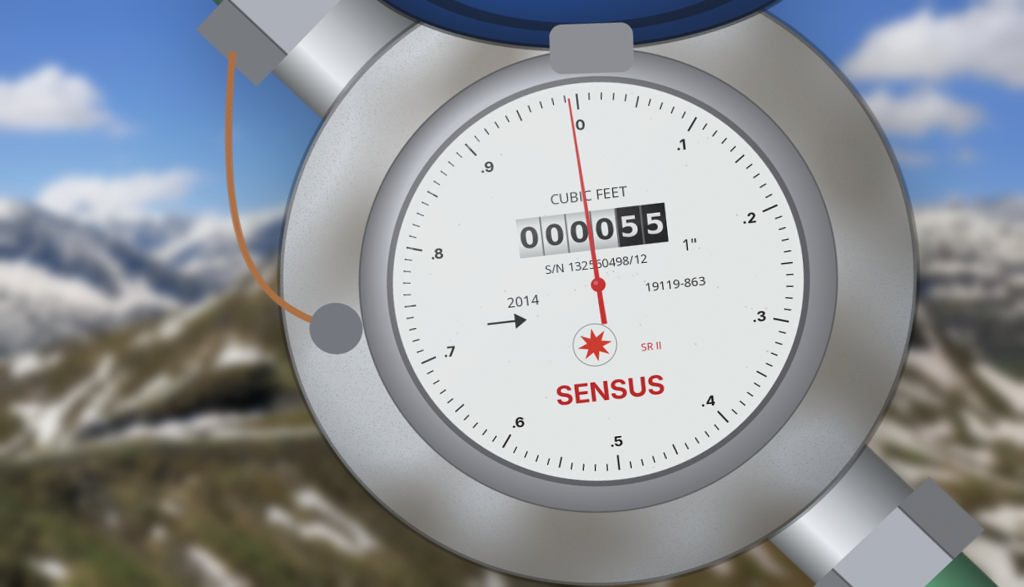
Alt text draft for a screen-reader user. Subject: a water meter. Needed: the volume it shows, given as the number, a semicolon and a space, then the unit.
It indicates 54.99; ft³
